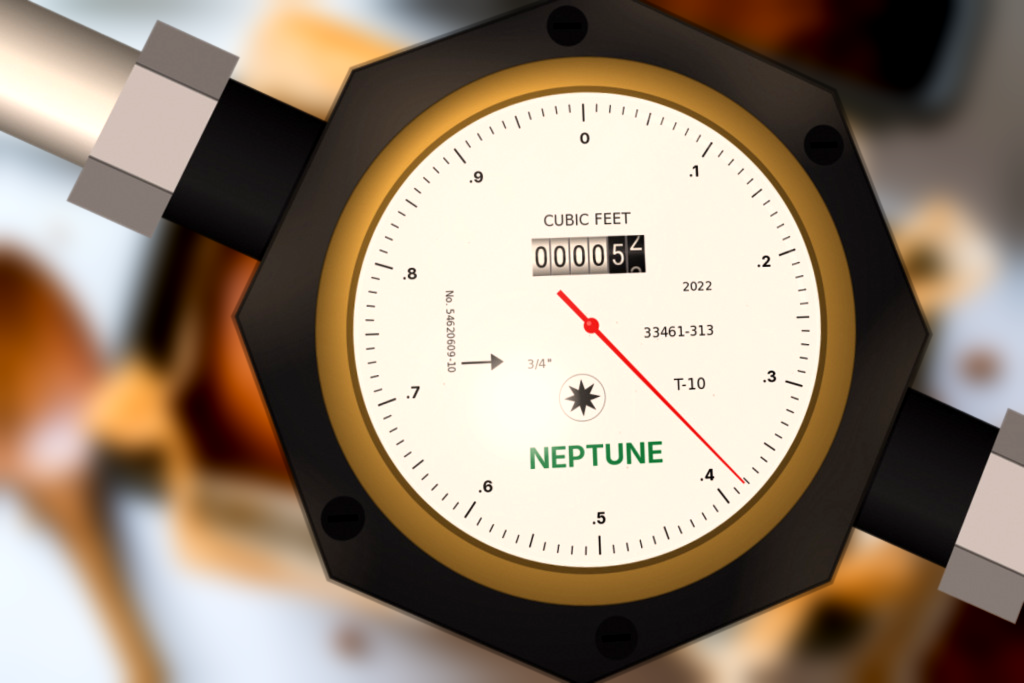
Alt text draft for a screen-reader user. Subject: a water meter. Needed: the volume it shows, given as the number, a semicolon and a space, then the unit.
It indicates 52.38; ft³
